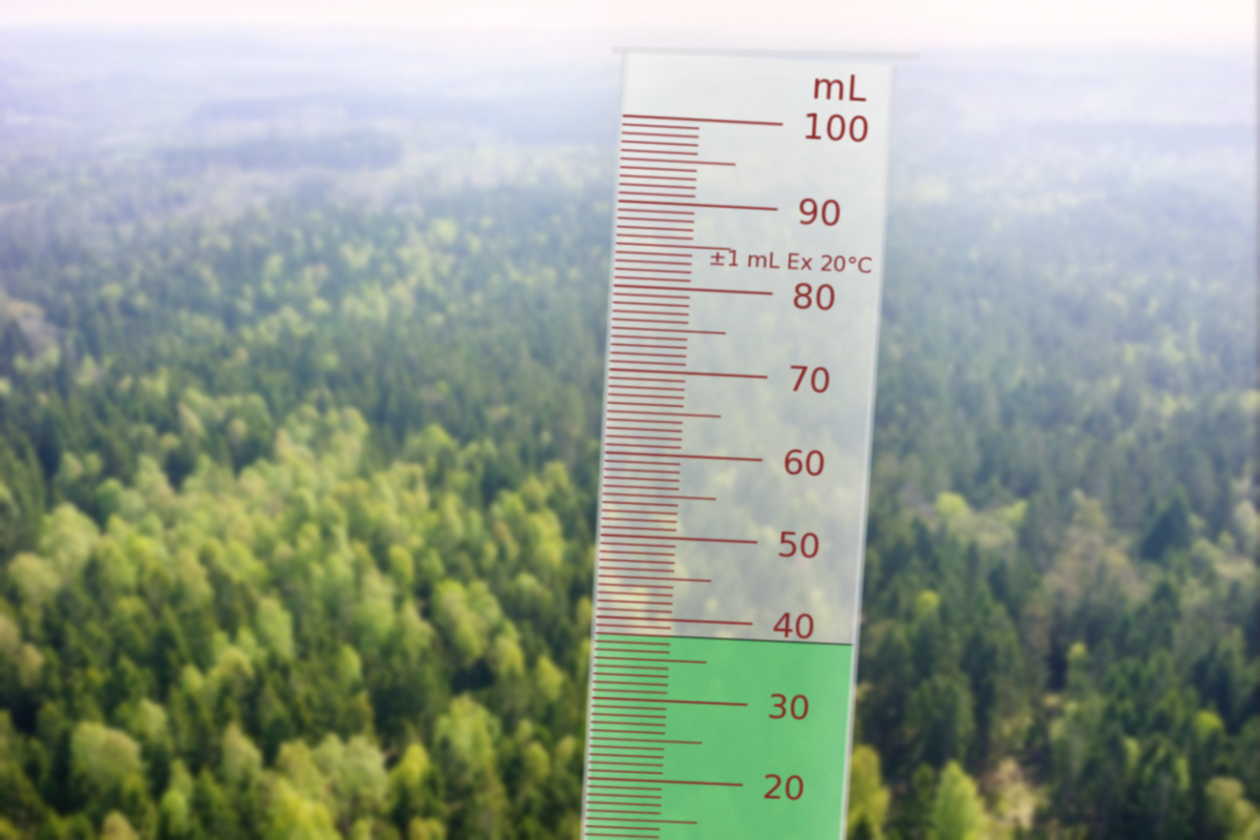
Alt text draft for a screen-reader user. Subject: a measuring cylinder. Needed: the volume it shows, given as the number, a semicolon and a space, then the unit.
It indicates 38; mL
